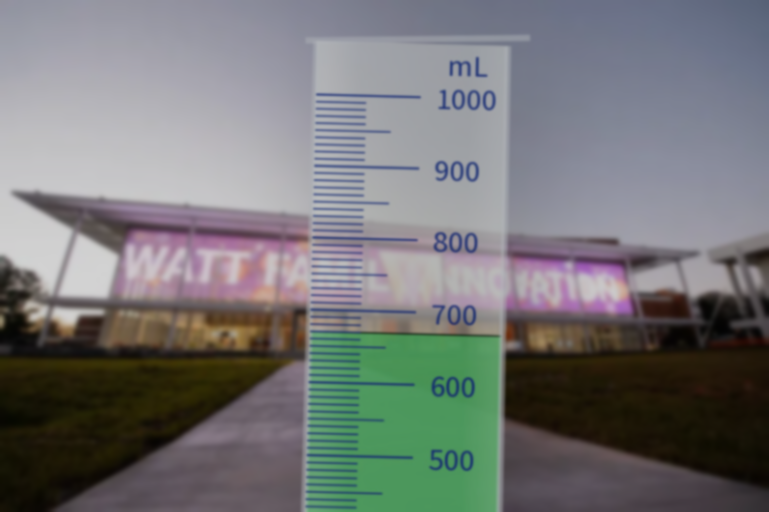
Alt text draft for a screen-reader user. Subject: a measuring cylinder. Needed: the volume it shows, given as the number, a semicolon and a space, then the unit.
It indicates 670; mL
